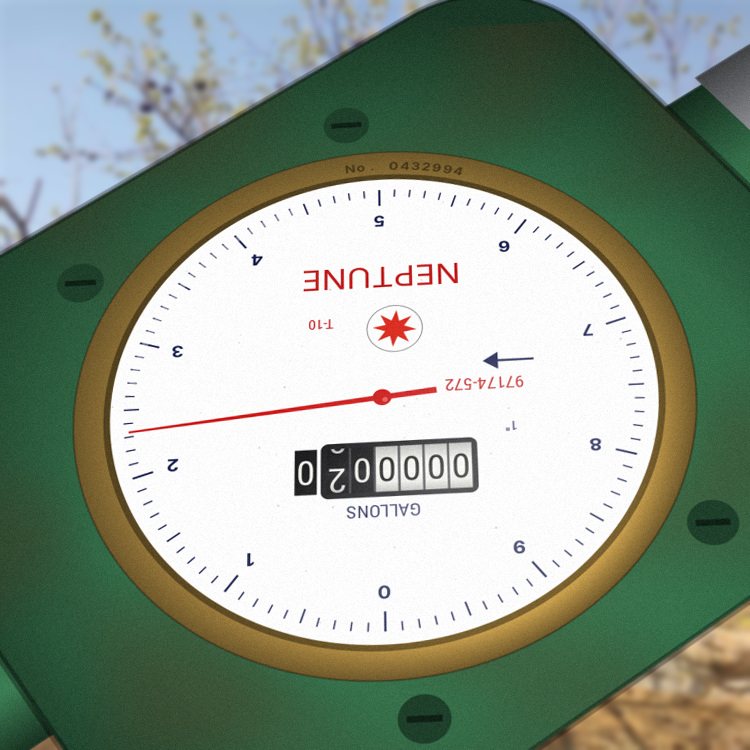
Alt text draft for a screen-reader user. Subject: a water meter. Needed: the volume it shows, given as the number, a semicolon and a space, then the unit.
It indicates 22.3; gal
